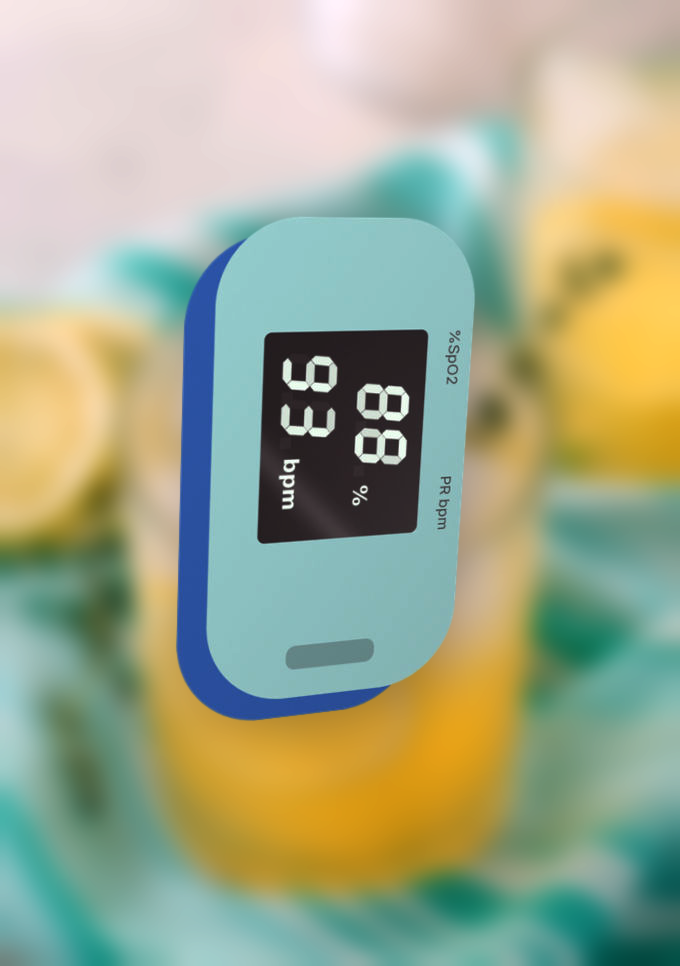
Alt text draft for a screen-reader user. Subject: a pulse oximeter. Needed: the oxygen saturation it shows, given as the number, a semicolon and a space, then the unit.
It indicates 88; %
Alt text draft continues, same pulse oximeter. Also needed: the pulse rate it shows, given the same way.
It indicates 93; bpm
